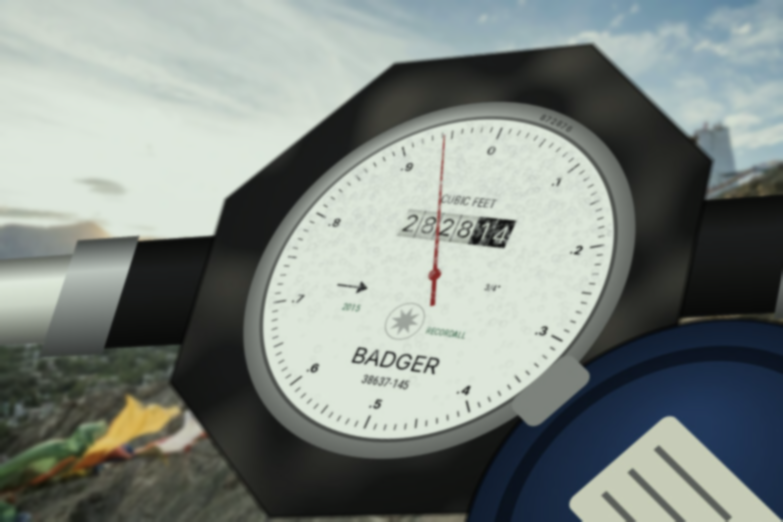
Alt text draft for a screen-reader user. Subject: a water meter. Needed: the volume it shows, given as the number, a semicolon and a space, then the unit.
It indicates 282813.94; ft³
